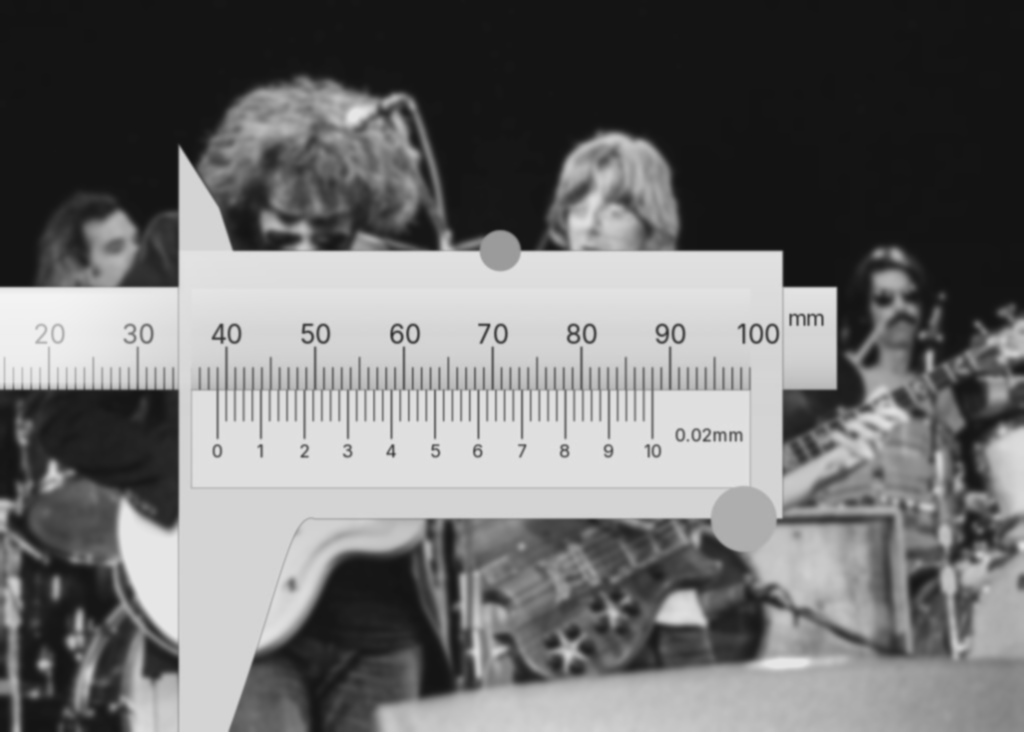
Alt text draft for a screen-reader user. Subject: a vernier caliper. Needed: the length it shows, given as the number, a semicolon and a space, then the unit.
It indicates 39.0; mm
